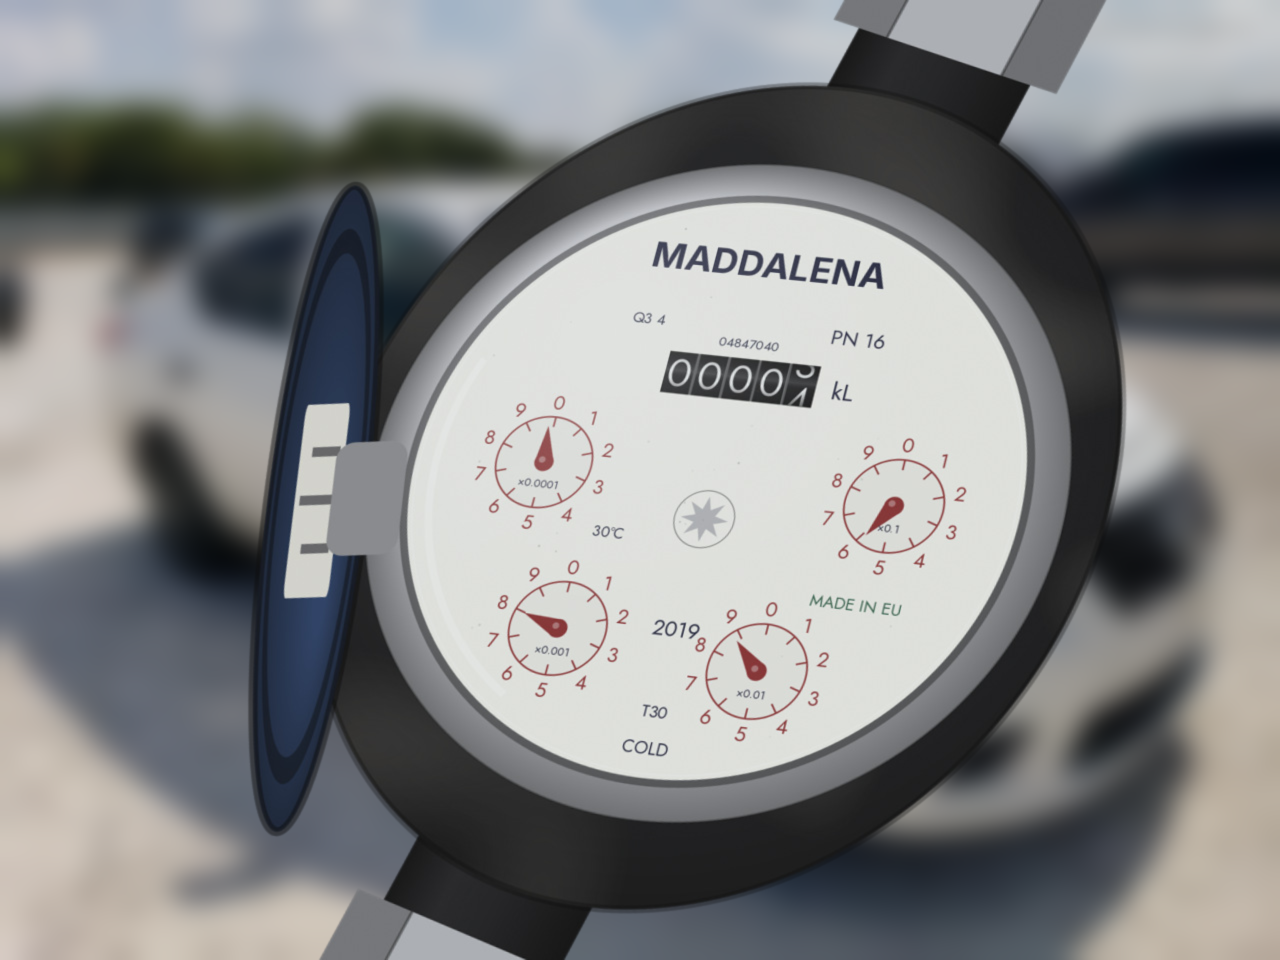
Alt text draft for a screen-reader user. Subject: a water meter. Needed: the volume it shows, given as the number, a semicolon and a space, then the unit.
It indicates 3.5879; kL
